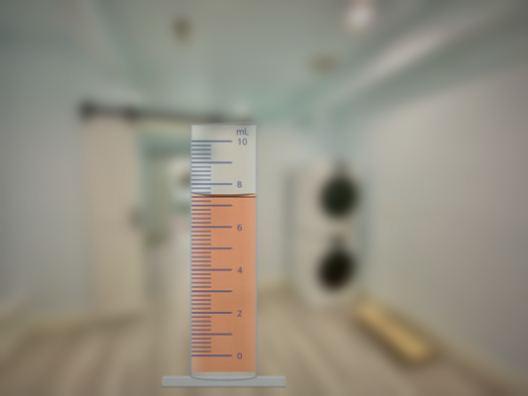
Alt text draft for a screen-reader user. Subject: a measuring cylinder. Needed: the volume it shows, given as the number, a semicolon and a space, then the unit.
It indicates 7.4; mL
